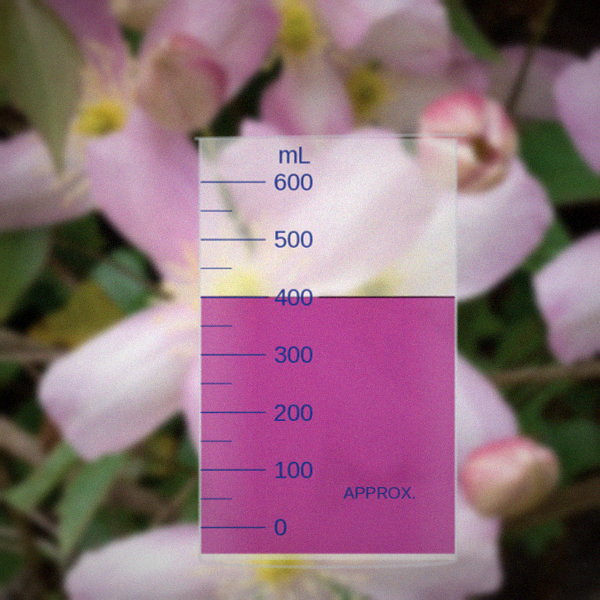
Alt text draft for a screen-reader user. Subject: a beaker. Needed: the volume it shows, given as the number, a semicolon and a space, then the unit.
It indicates 400; mL
